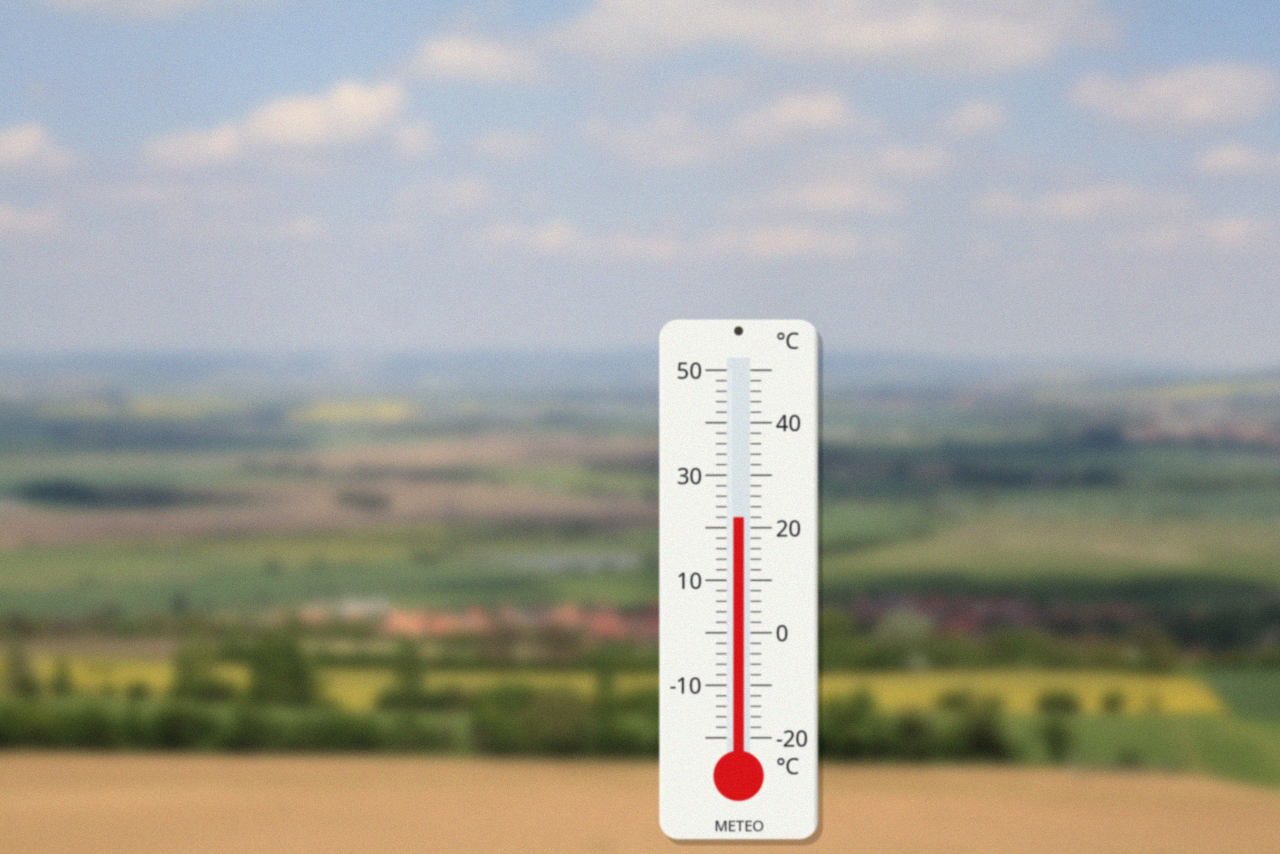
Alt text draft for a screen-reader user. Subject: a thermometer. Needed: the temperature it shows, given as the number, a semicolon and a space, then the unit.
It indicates 22; °C
